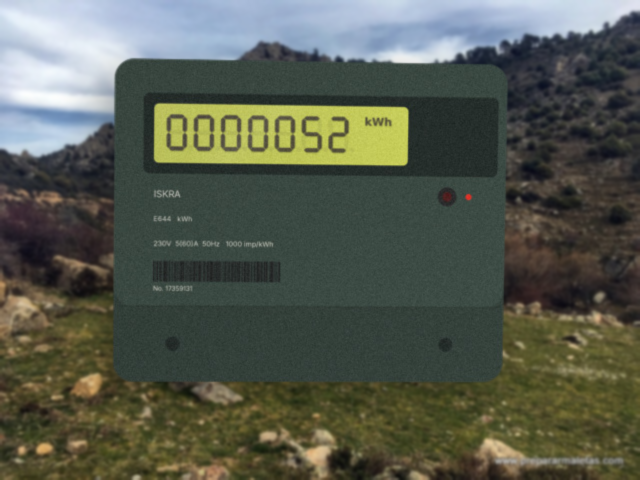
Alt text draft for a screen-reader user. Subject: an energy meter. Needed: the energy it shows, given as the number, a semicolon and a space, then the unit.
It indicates 52; kWh
